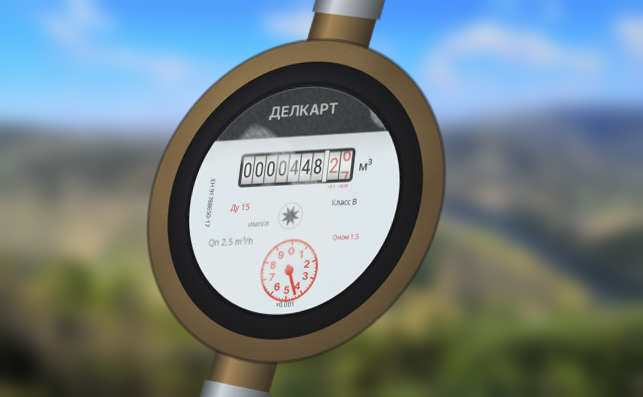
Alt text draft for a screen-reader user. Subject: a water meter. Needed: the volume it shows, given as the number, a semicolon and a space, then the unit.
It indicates 448.264; m³
